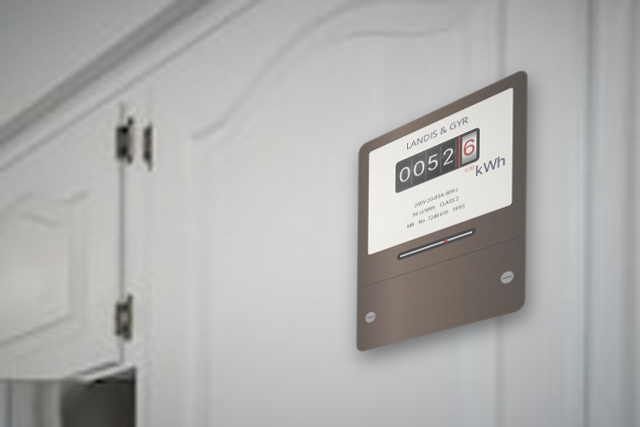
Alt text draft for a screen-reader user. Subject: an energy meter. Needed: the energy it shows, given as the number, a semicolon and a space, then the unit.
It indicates 52.6; kWh
